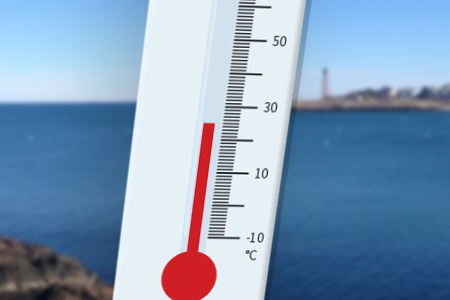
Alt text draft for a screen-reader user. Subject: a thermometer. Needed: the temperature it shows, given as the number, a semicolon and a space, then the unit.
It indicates 25; °C
